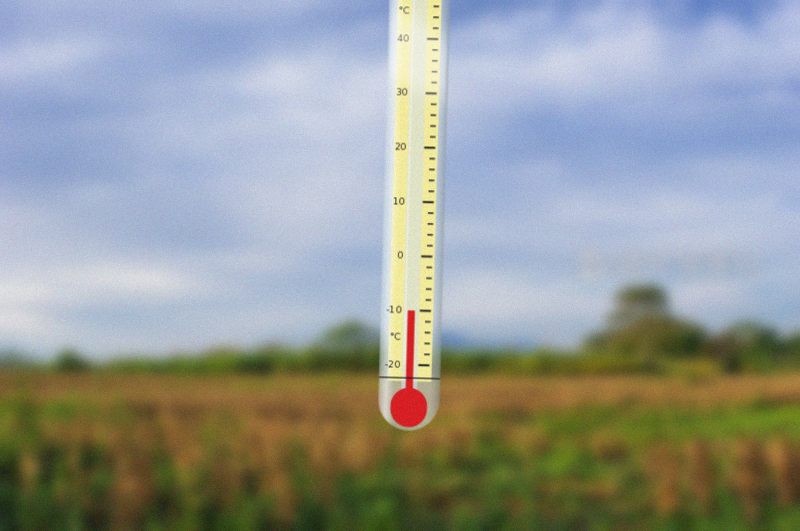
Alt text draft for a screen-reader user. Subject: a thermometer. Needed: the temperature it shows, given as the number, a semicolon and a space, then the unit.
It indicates -10; °C
